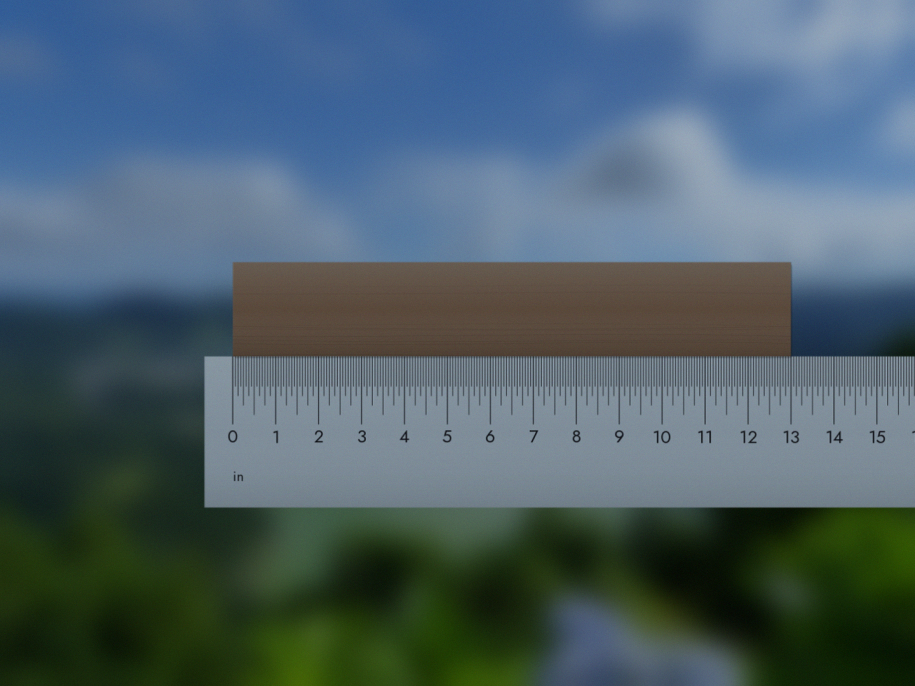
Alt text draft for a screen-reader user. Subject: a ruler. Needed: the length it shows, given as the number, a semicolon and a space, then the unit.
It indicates 13; in
